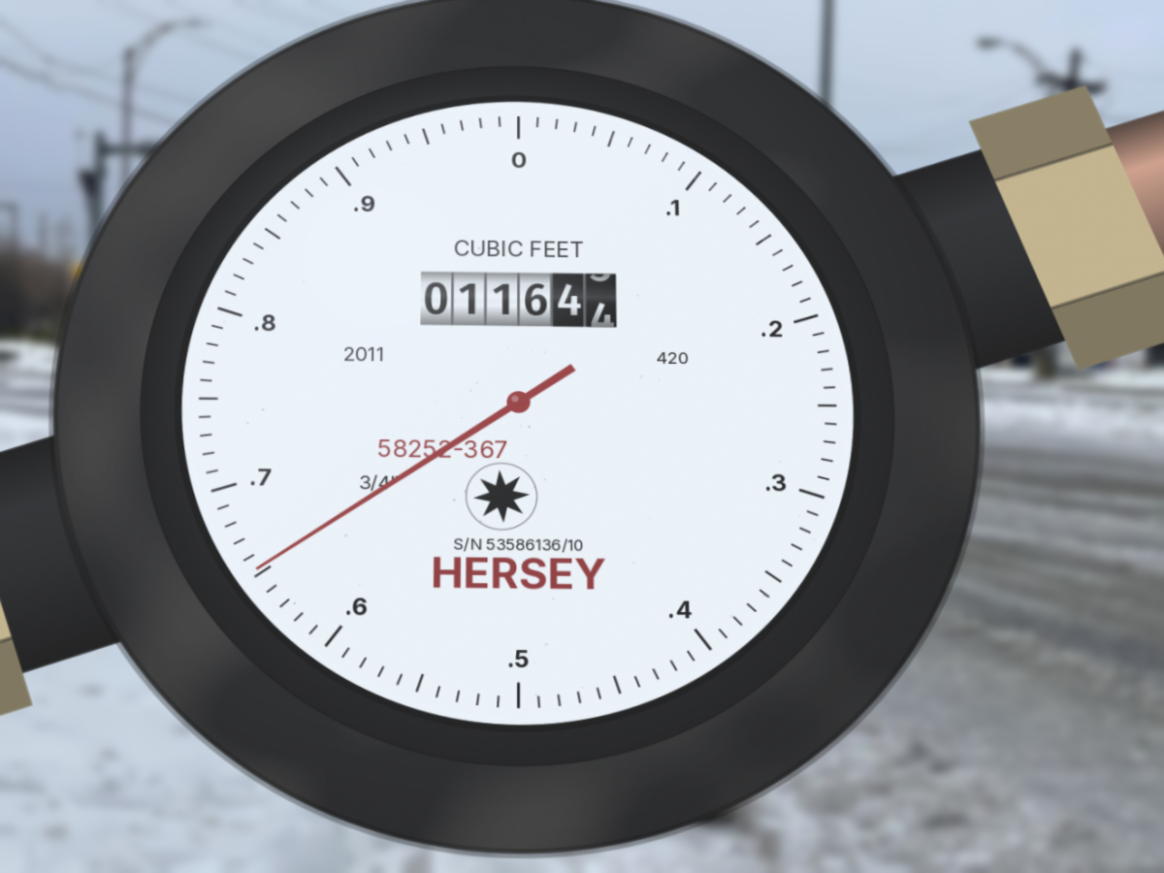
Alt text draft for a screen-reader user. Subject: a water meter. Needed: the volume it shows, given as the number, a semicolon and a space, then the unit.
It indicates 11643.65; ft³
